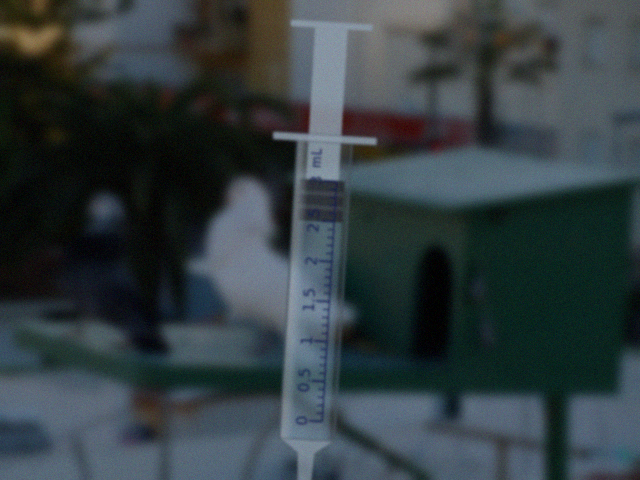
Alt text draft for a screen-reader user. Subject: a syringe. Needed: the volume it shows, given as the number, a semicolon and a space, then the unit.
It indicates 2.5; mL
